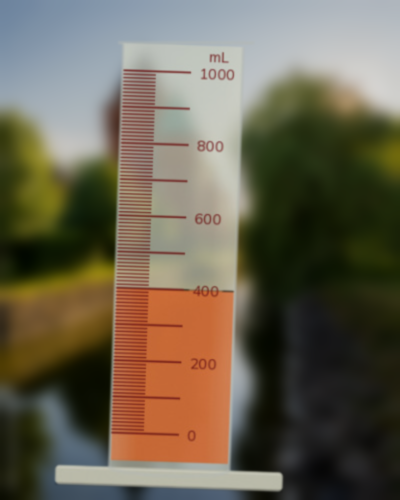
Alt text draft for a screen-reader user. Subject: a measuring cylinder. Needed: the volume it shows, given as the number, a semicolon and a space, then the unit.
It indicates 400; mL
